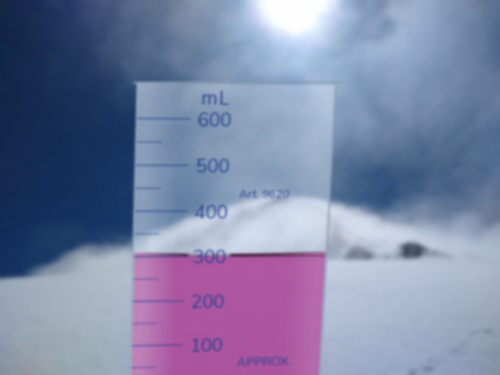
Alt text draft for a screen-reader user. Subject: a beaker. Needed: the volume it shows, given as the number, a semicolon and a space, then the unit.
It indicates 300; mL
